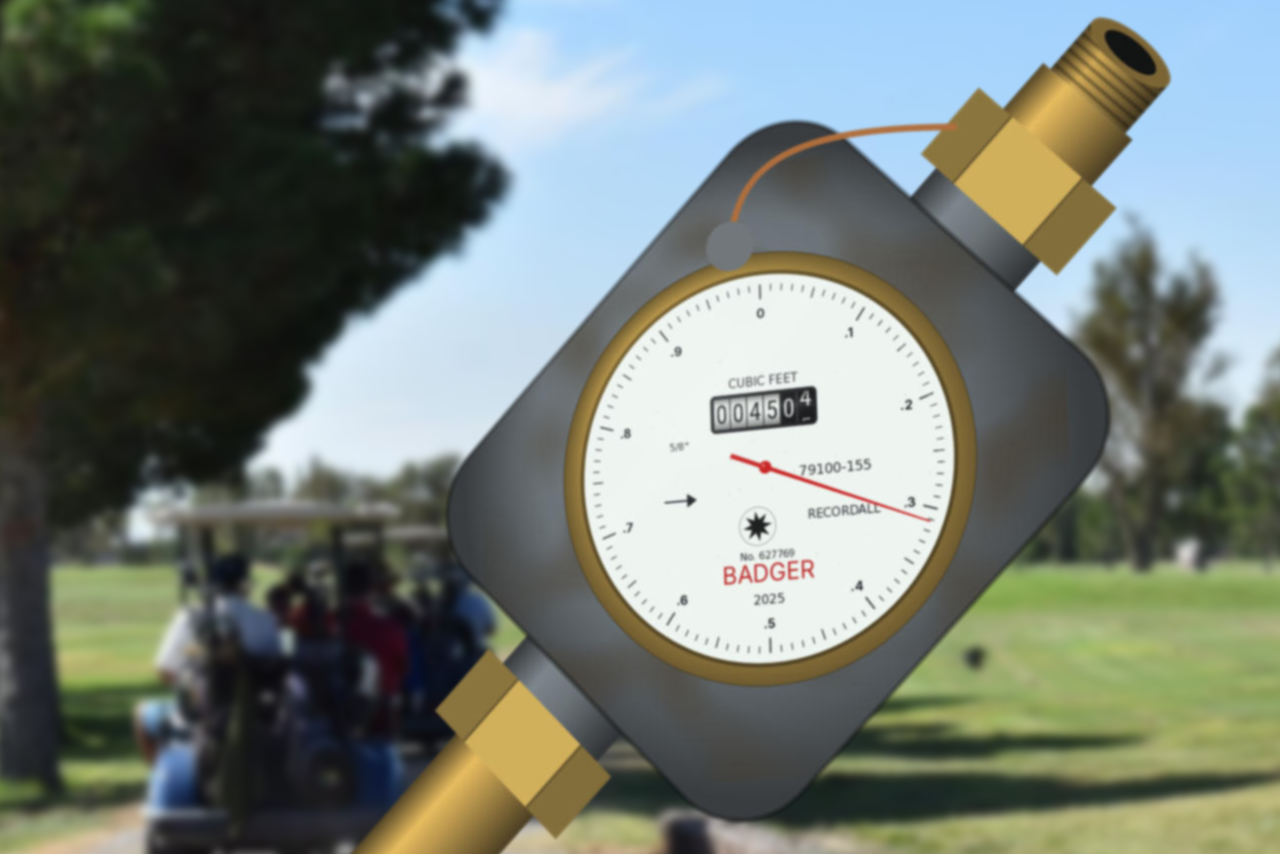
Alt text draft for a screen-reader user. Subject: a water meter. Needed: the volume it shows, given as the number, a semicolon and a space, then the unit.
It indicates 4504.31; ft³
